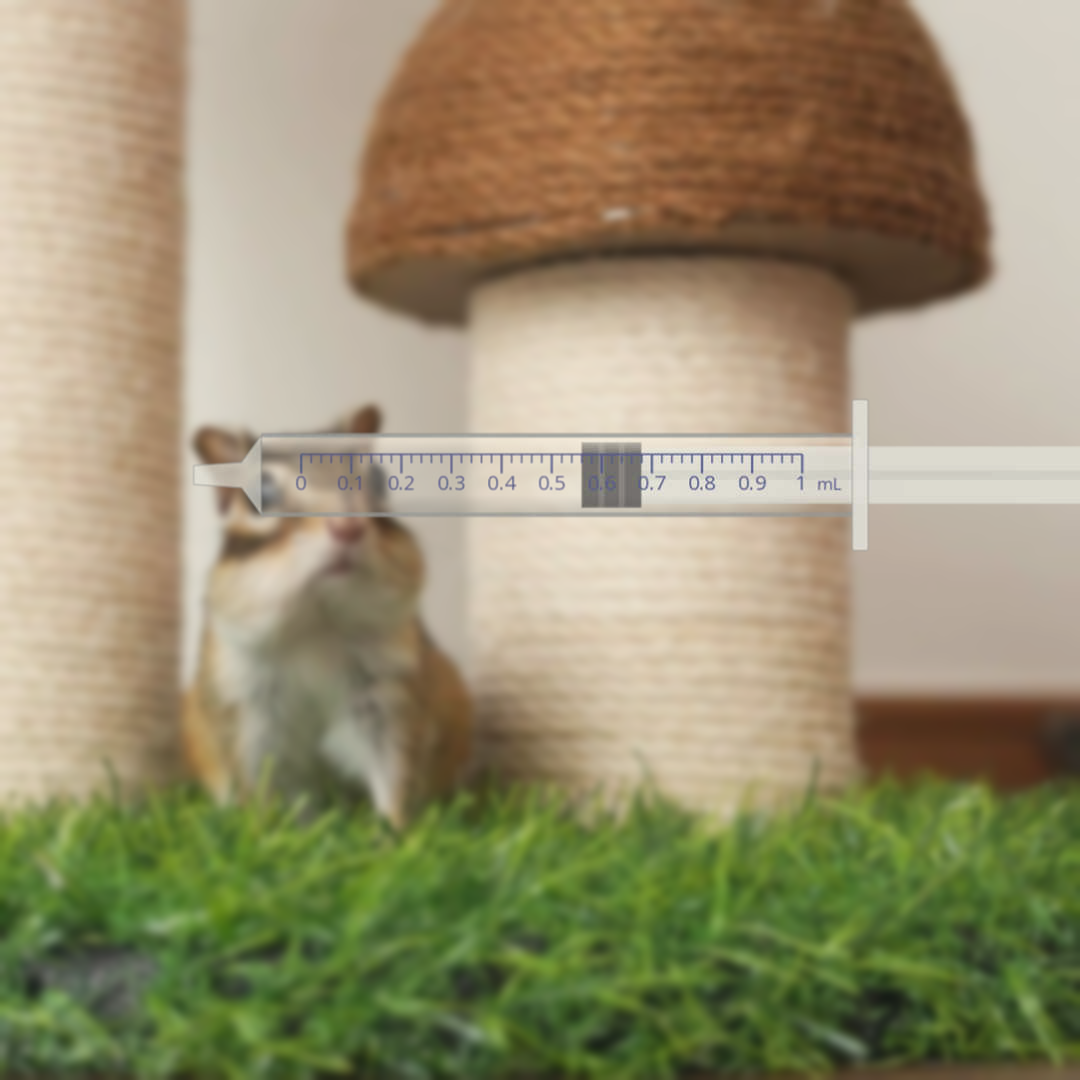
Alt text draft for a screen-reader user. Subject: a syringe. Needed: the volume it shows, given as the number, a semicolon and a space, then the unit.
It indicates 0.56; mL
